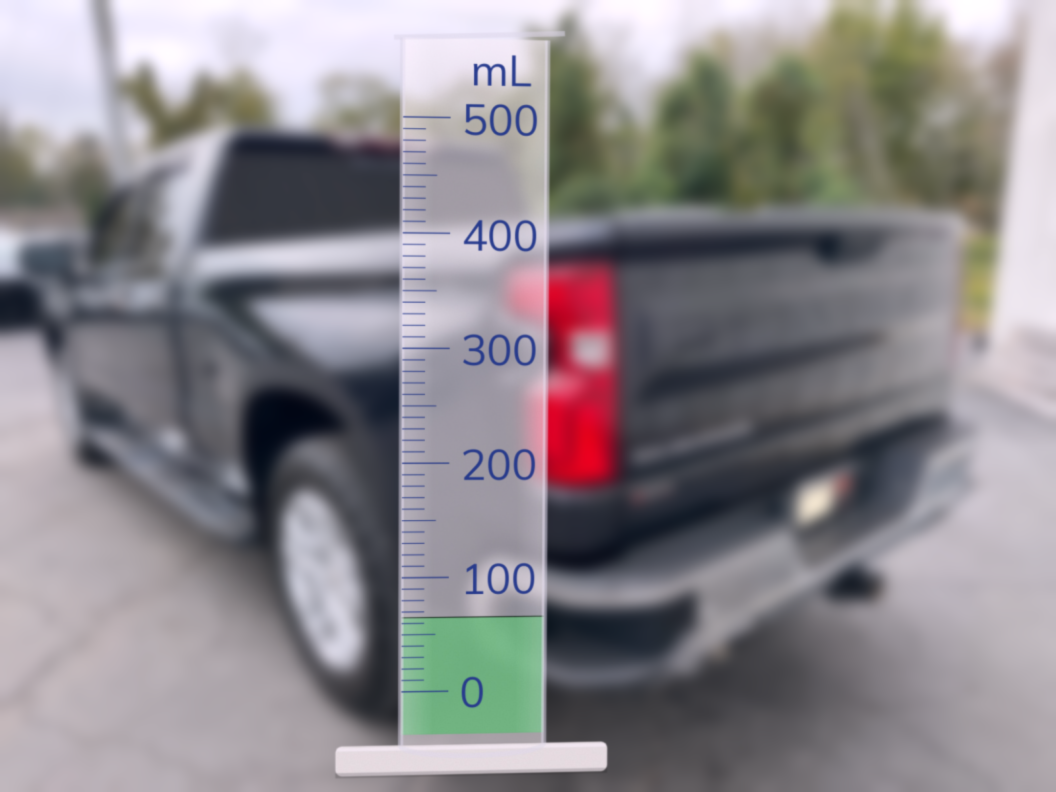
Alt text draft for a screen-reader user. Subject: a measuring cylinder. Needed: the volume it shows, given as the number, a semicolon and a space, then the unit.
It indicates 65; mL
